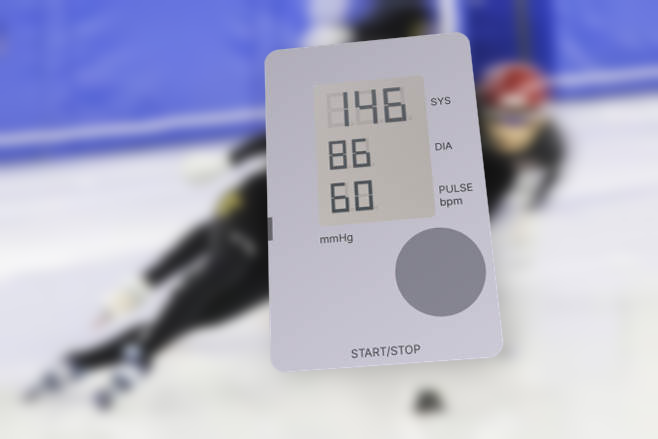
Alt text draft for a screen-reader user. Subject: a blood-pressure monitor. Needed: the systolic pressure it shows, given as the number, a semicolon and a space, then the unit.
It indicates 146; mmHg
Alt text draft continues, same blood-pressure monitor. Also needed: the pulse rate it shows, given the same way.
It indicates 60; bpm
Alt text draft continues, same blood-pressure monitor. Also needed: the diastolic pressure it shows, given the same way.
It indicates 86; mmHg
